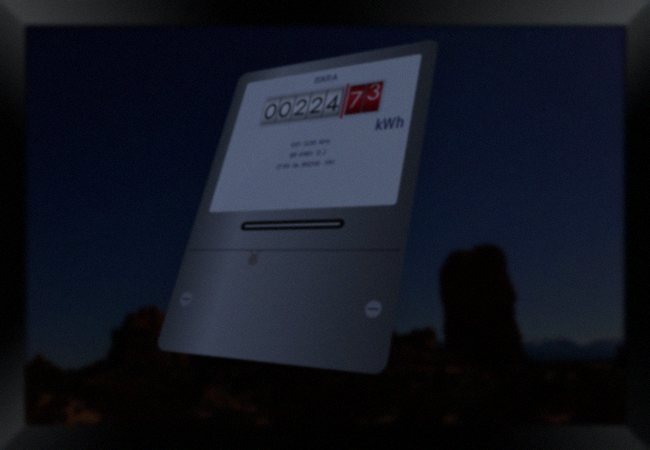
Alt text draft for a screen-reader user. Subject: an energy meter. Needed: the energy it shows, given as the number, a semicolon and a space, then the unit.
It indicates 224.73; kWh
